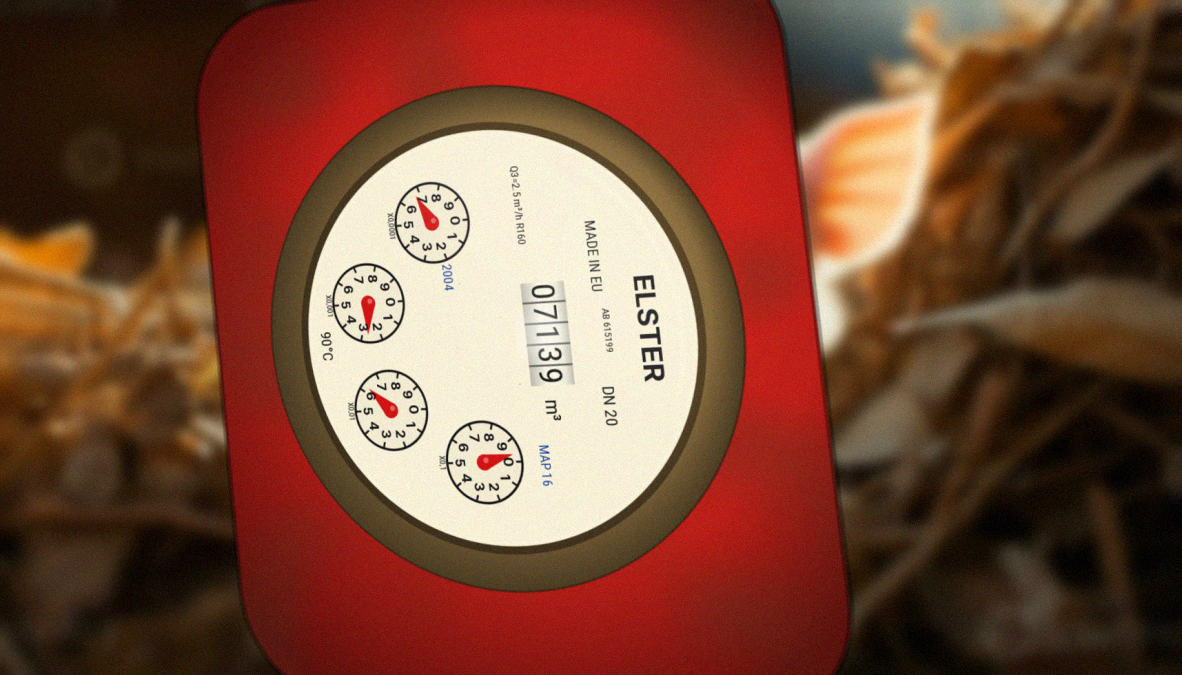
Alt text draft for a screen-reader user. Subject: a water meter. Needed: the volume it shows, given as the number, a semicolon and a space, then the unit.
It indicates 7138.9626; m³
